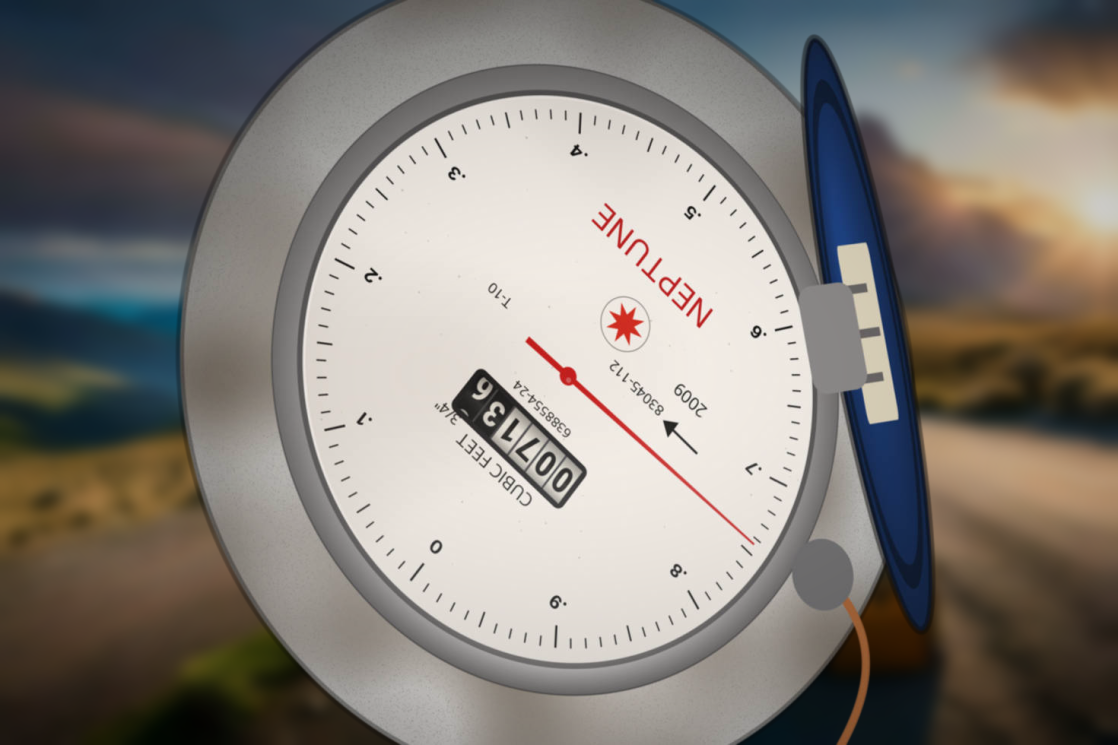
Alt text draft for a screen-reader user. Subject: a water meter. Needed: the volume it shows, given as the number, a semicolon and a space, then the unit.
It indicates 7135.74; ft³
